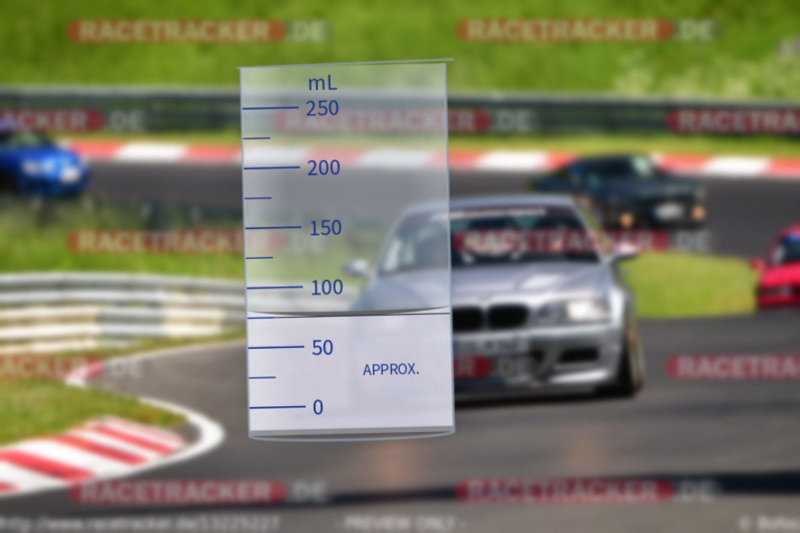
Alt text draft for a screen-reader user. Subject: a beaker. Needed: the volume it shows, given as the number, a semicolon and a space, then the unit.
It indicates 75; mL
